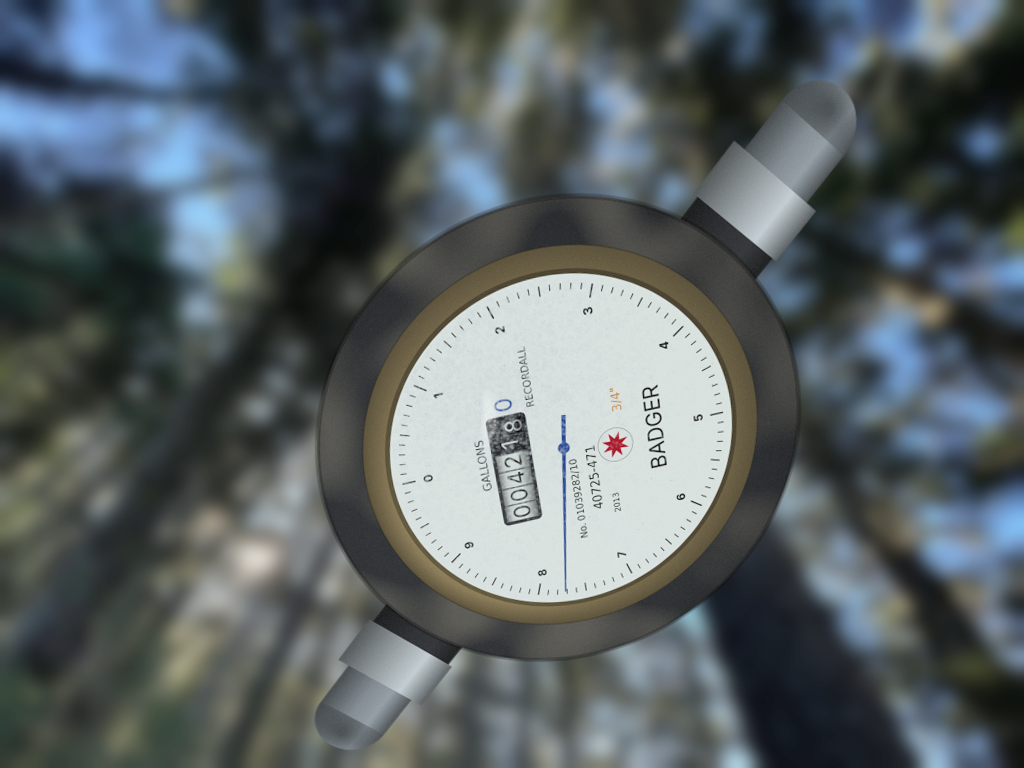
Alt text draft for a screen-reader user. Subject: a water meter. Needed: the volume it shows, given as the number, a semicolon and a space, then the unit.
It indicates 42177.7; gal
